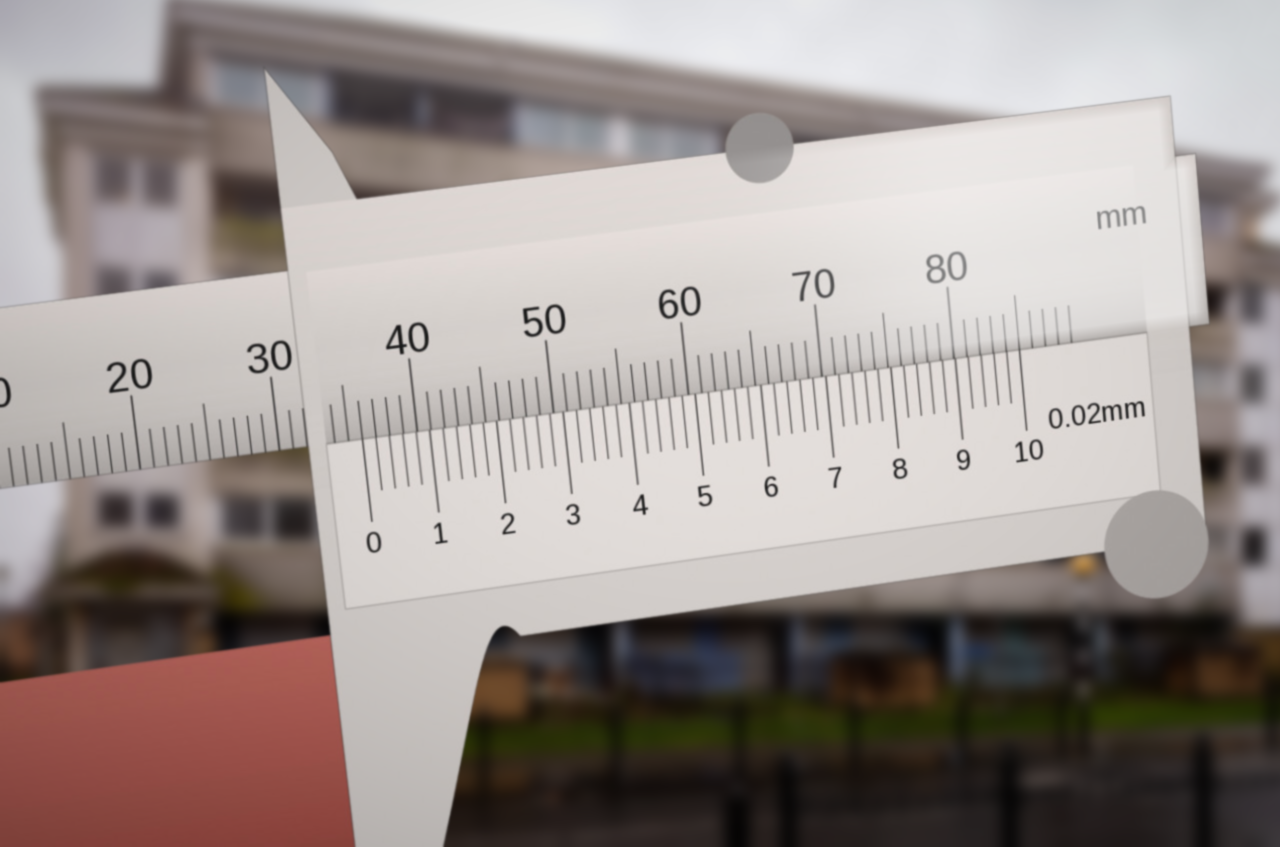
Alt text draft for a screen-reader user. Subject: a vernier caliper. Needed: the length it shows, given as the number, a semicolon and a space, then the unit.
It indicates 36.0; mm
